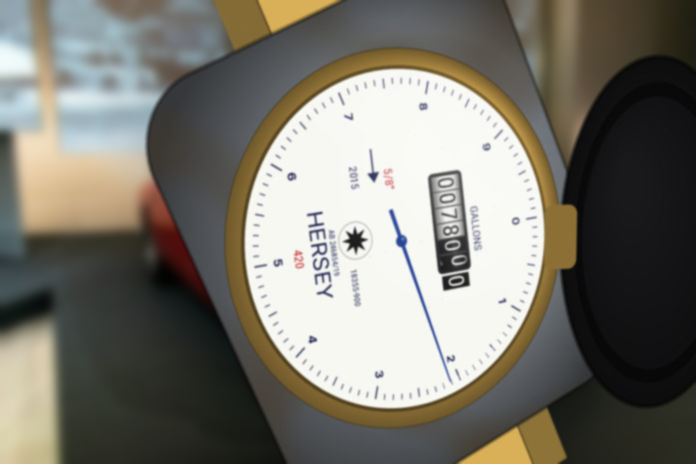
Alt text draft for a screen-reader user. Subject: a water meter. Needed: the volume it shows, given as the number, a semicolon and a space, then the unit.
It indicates 78002.1; gal
